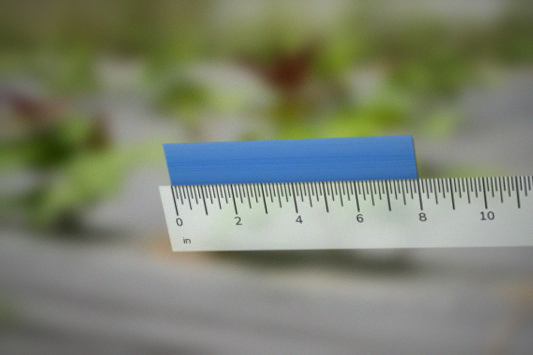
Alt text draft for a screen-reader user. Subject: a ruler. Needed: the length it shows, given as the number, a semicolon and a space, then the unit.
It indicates 8; in
